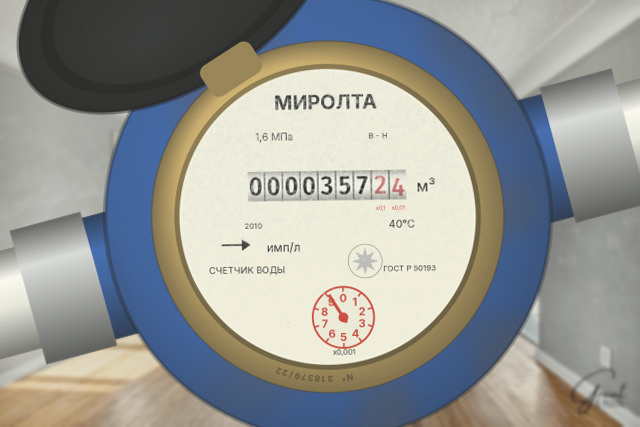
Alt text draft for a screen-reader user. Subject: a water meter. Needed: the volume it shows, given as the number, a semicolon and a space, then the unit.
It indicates 357.239; m³
